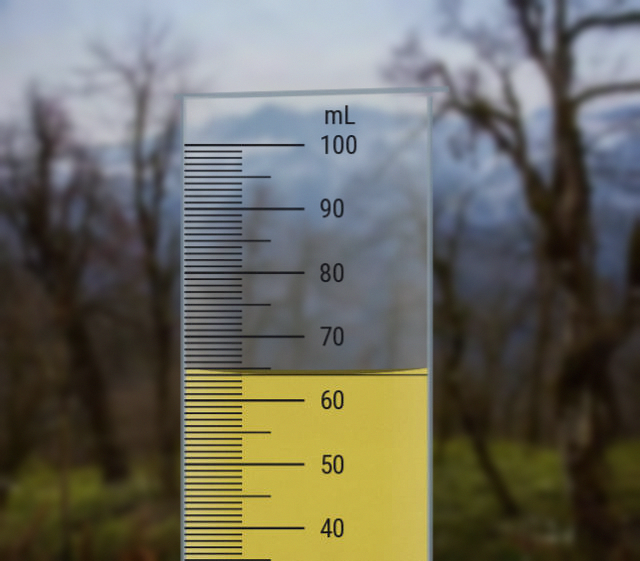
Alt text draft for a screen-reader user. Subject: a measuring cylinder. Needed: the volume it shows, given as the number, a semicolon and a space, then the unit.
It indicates 64; mL
